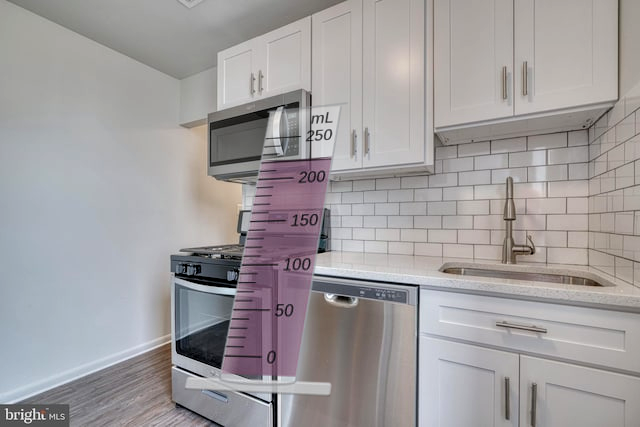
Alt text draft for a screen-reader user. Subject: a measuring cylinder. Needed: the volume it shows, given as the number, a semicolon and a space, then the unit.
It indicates 220; mL
